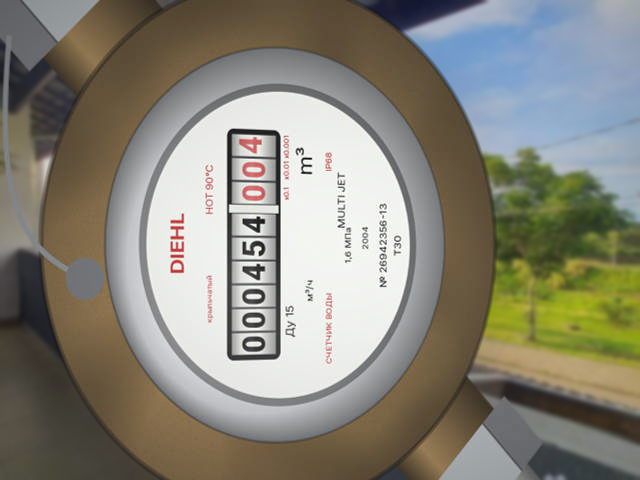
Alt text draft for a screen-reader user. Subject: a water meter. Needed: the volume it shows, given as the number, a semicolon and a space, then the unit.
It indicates 454.004; m³
